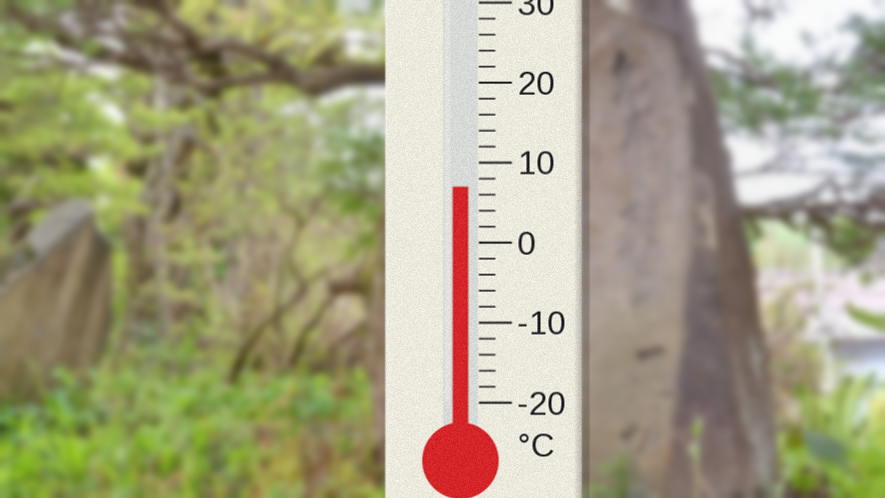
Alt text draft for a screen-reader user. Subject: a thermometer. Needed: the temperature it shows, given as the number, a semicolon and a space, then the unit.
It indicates 7; °C
